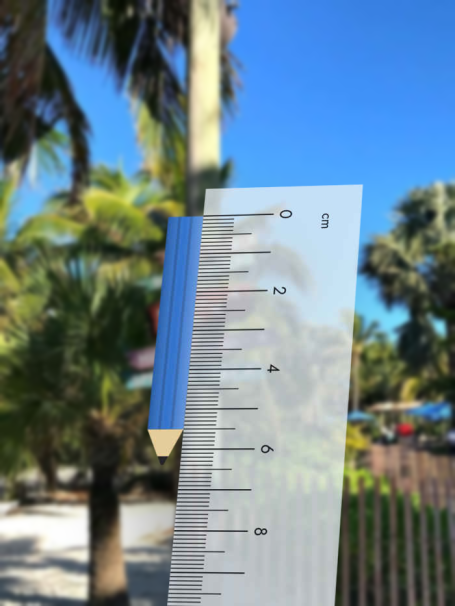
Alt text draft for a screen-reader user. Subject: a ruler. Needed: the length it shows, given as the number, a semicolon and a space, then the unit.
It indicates 6.4; cm
